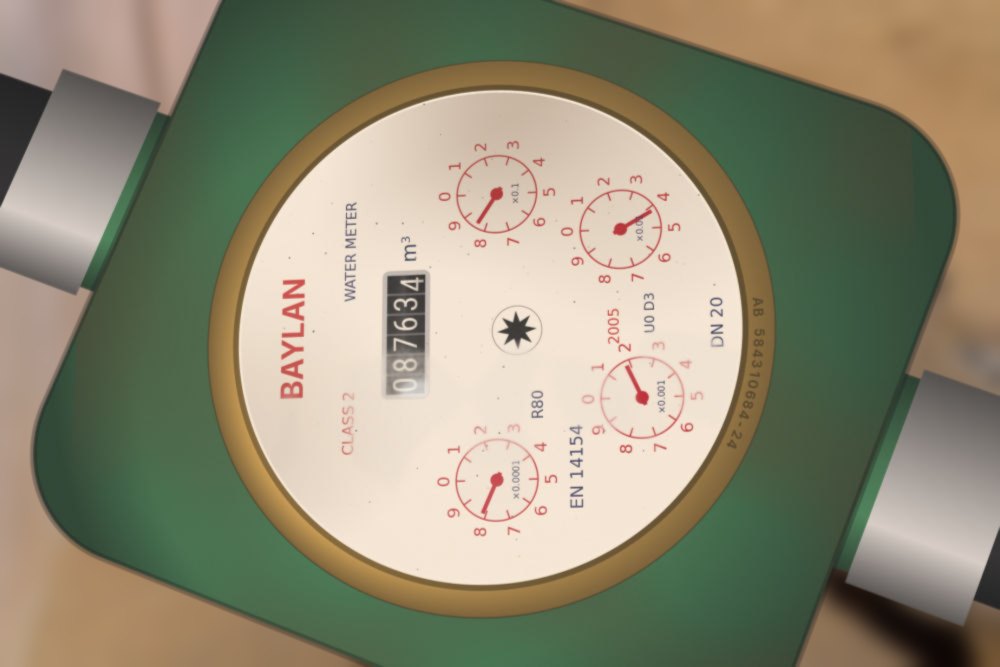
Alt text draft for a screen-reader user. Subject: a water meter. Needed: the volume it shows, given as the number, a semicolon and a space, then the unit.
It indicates 87633.8418; m³
